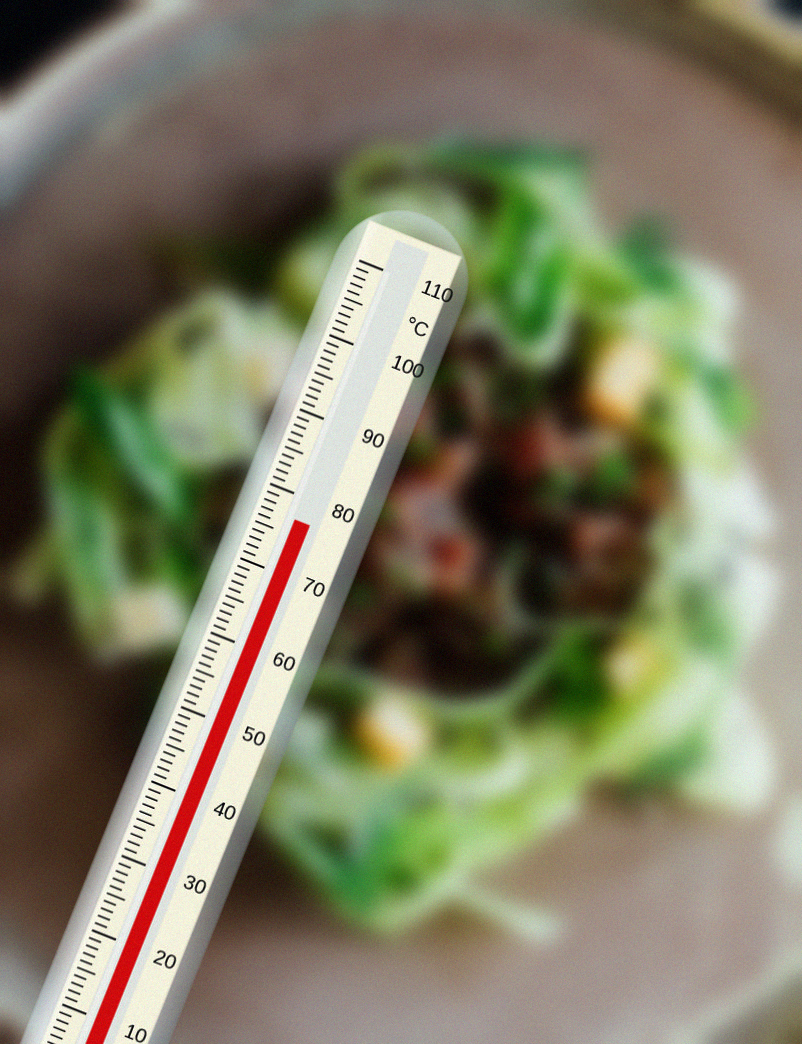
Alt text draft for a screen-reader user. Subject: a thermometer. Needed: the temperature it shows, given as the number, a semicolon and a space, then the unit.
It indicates 77; °C
